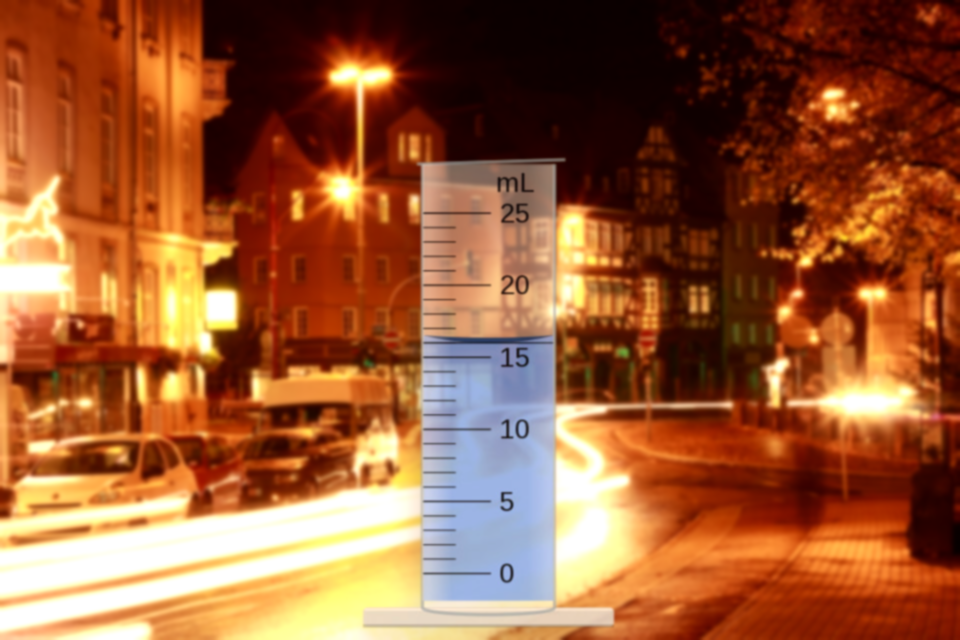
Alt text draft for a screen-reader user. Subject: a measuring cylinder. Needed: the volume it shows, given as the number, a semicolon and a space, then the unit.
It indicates 16; mL
